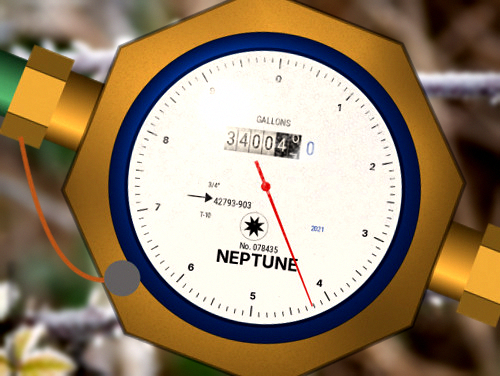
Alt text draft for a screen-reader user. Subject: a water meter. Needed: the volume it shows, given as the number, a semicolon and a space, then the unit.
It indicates 3400464.2; gal
